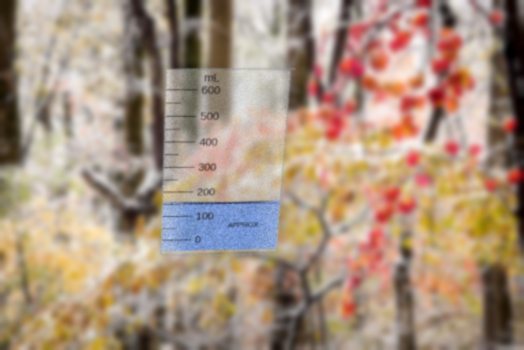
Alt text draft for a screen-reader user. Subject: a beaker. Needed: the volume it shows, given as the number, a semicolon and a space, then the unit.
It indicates 150; mL
